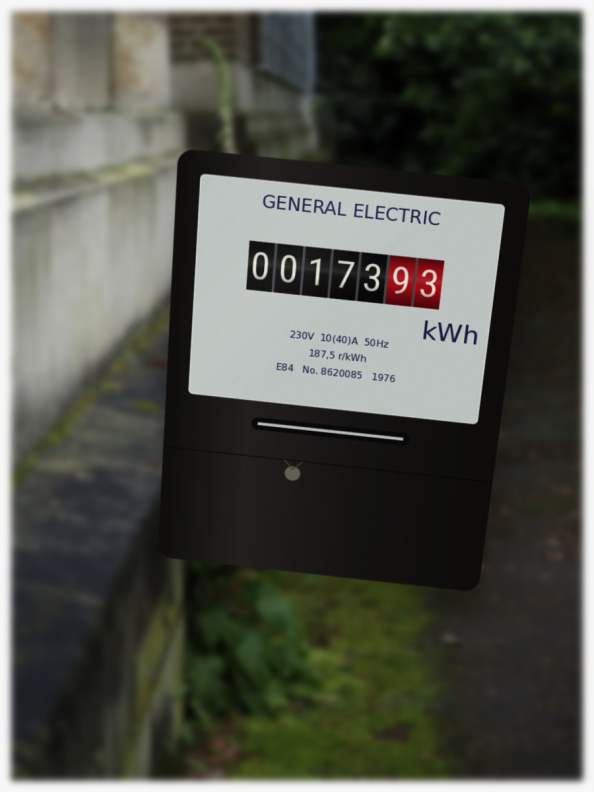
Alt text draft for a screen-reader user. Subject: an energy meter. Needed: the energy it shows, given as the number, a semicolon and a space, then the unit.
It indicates 173.93; kWh
